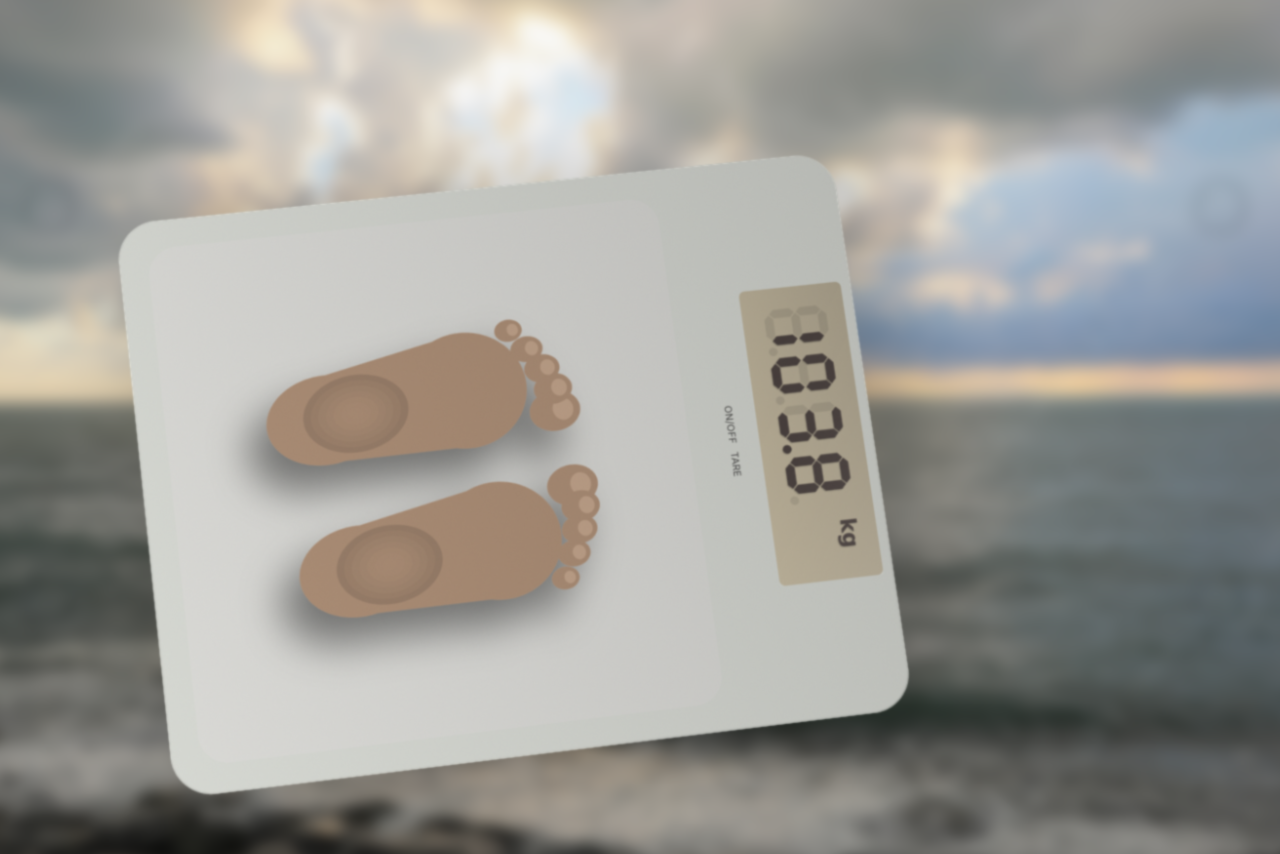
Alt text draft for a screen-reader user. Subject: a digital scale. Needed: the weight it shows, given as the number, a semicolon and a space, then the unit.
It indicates 103.8; kg
